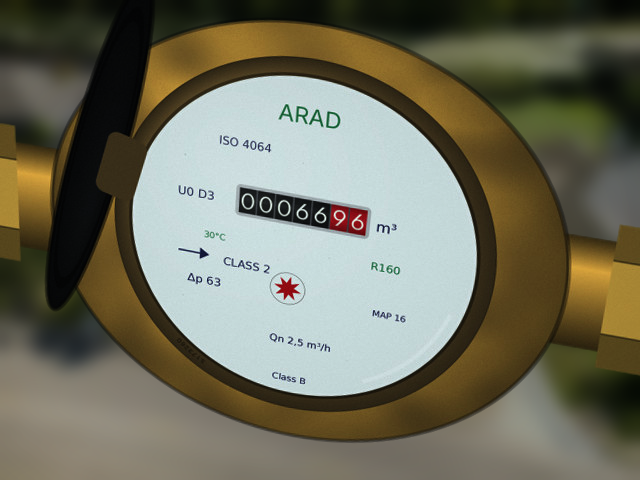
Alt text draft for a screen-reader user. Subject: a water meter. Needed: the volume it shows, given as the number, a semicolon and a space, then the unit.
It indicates 66.96; m³
